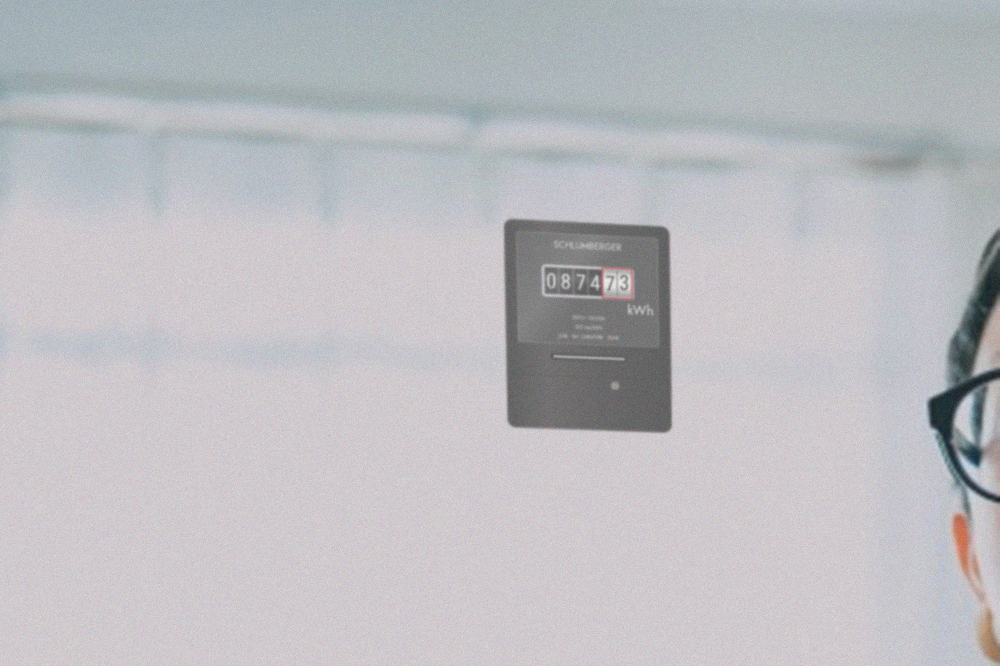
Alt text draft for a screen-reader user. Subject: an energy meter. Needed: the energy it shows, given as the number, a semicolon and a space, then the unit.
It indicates 874.73; kWh
